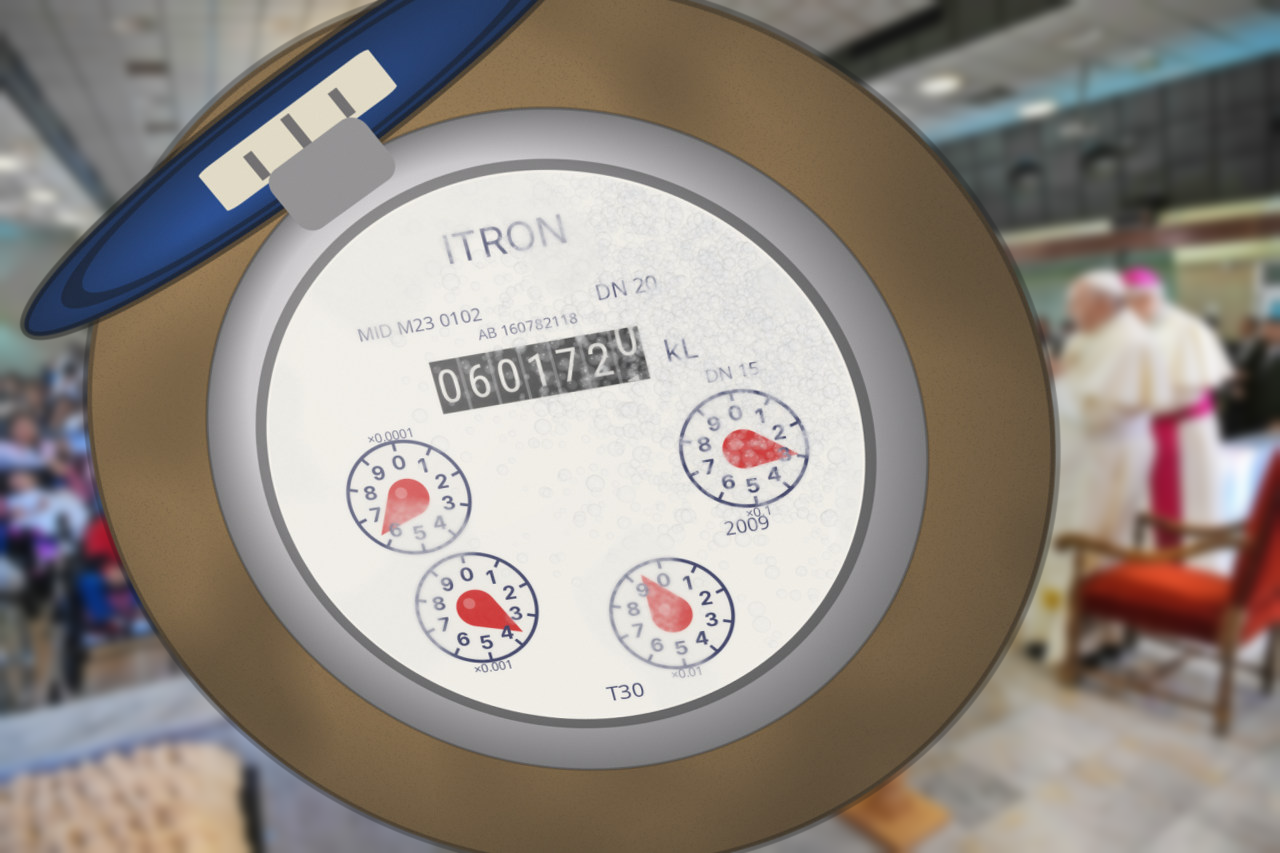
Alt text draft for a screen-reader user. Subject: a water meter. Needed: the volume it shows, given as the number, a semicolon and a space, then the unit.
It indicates 601720.2936; kL
